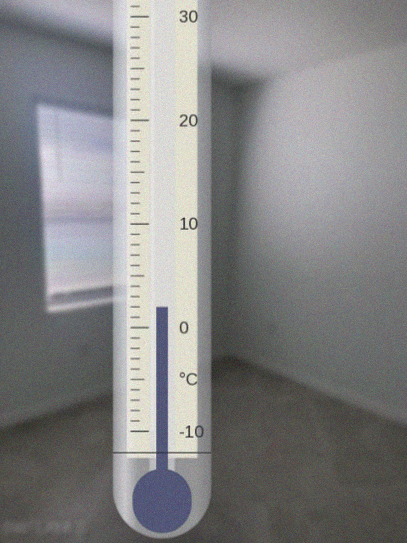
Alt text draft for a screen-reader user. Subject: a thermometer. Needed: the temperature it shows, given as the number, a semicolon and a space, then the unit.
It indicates 2; °C
